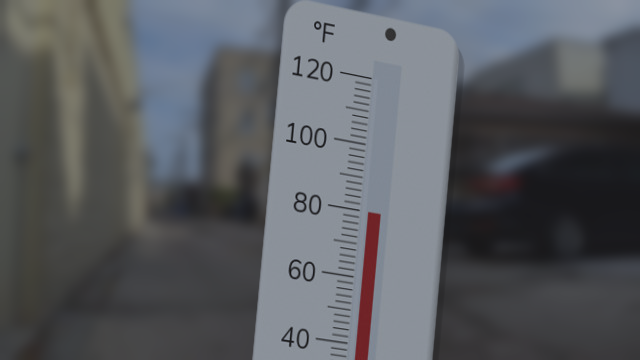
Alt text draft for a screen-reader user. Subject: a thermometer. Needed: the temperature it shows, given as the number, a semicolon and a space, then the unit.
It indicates 80; °F
